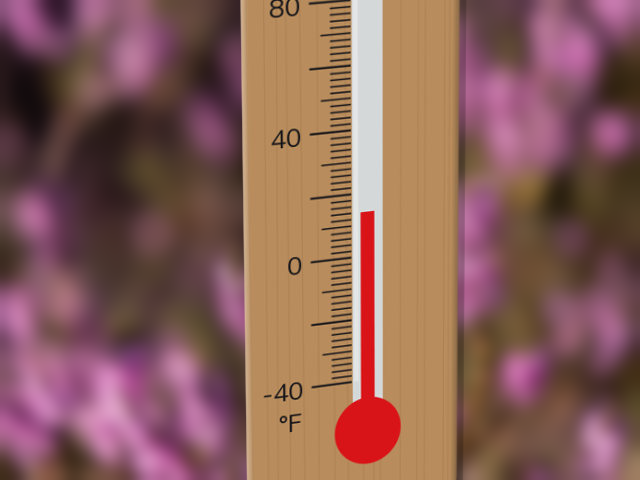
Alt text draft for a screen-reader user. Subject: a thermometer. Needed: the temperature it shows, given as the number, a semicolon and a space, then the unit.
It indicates 14; °F
